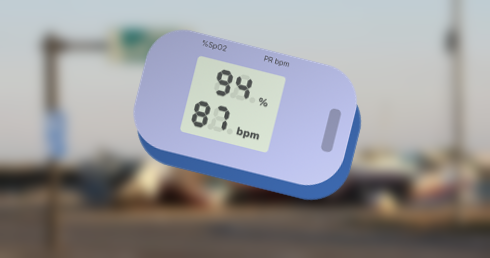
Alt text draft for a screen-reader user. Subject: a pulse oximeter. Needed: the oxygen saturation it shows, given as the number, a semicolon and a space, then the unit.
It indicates 94; %
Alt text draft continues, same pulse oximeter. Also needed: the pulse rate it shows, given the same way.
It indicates 87; bpm
